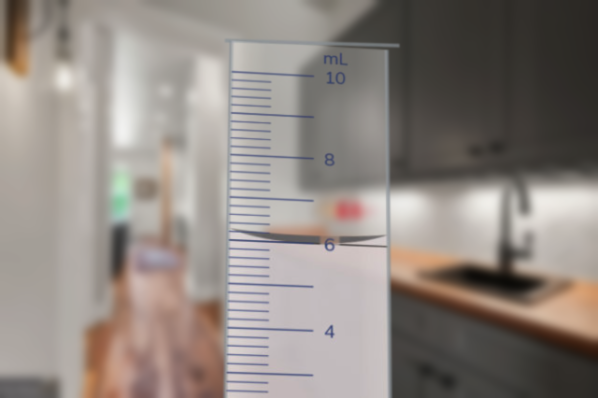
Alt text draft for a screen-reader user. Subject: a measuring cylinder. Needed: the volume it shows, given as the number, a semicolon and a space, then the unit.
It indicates 6; mL
